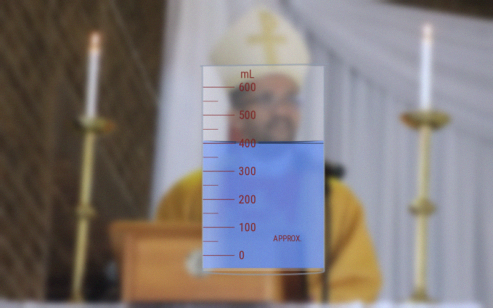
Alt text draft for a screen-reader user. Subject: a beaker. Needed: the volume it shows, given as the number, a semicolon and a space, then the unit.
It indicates 400; mL
